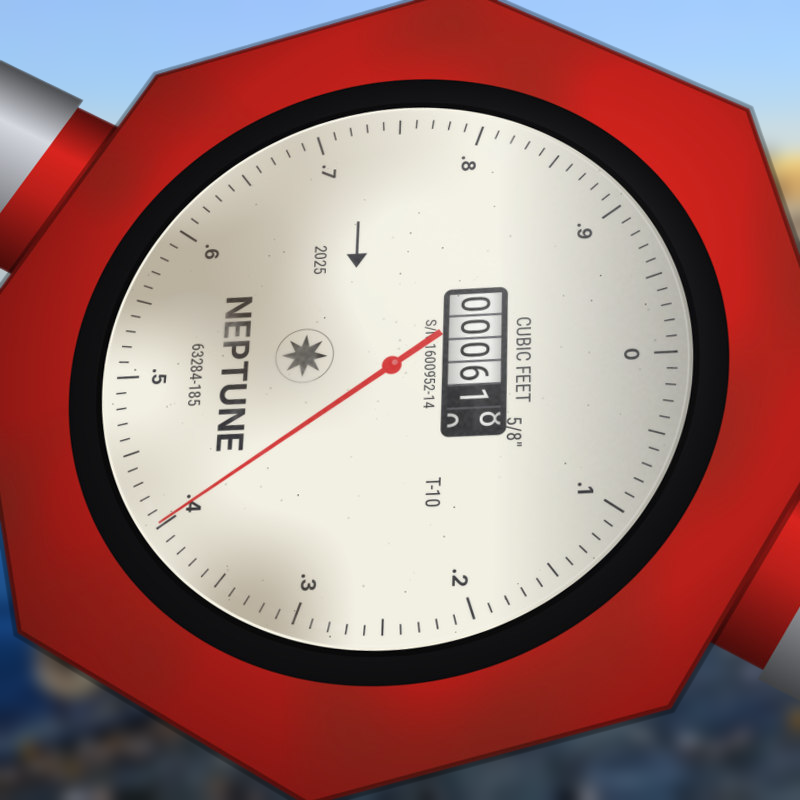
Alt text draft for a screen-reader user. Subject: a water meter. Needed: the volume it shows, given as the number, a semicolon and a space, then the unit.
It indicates 618.40; ft³
